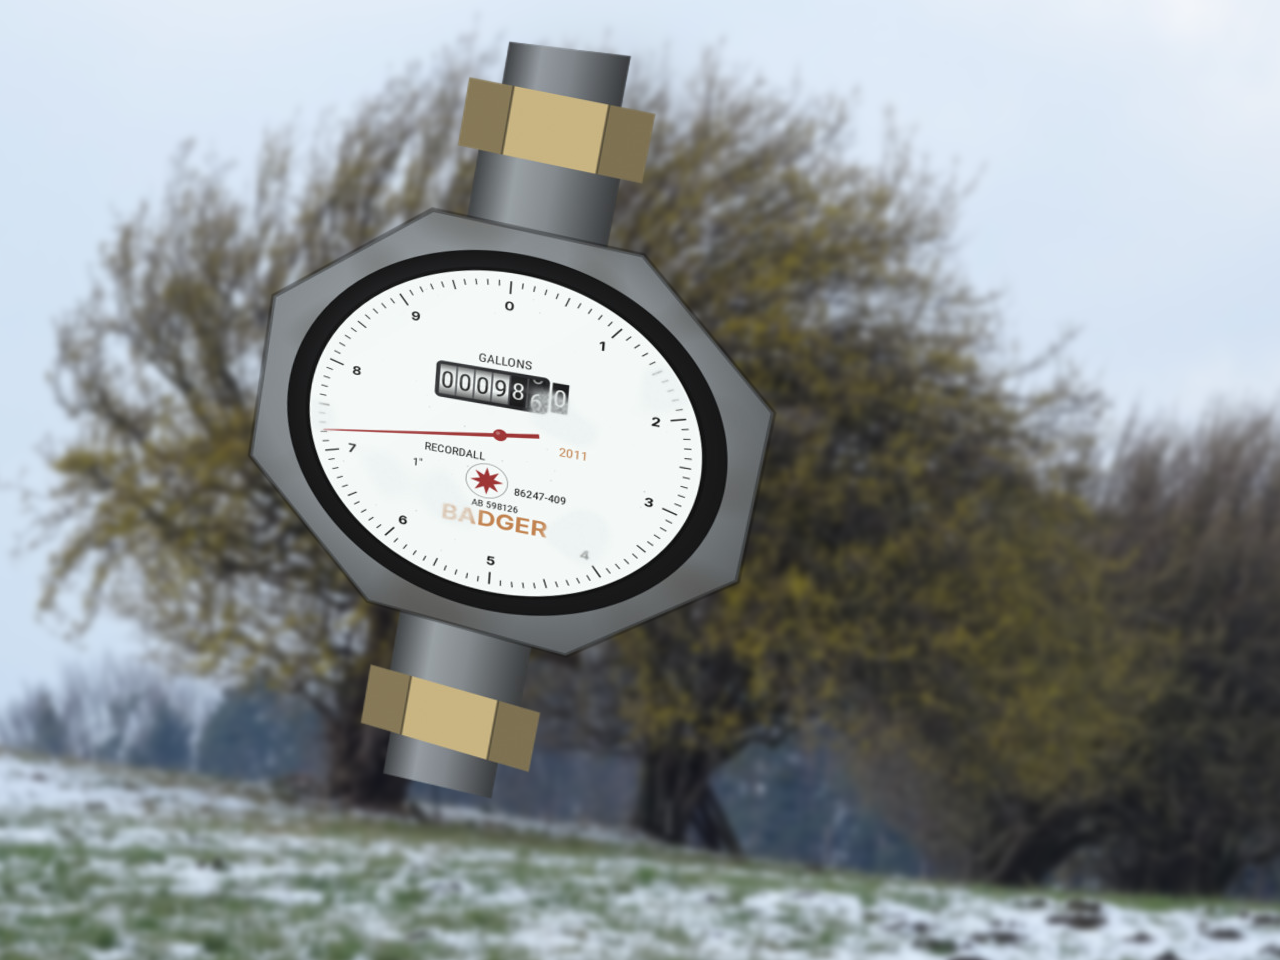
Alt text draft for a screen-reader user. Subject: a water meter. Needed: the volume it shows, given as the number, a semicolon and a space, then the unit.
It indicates 9857.2; gal
